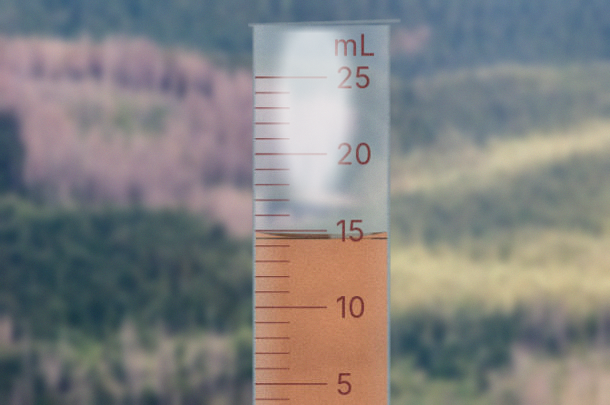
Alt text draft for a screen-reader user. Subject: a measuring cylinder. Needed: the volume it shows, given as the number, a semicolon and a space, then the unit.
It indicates 14.5; mL
